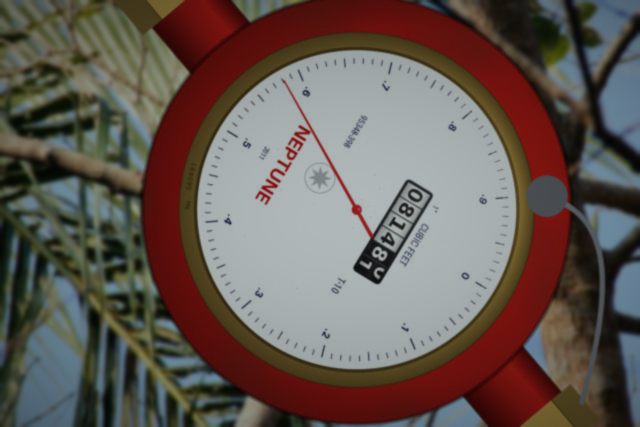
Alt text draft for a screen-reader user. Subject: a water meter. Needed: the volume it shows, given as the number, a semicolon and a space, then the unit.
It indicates 81480.58; ft³
